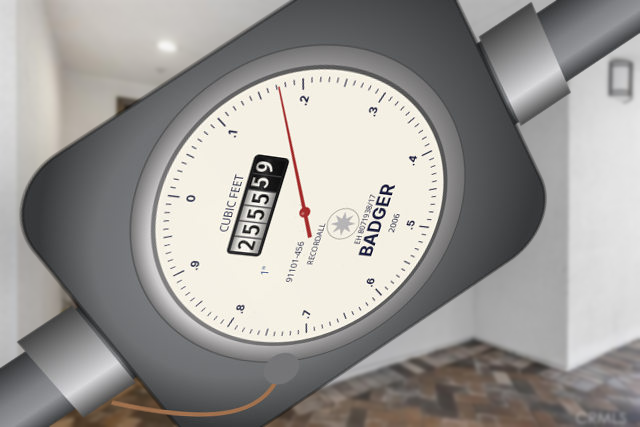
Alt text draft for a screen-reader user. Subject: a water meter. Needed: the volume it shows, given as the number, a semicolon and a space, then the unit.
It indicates 255559.17; ft³
